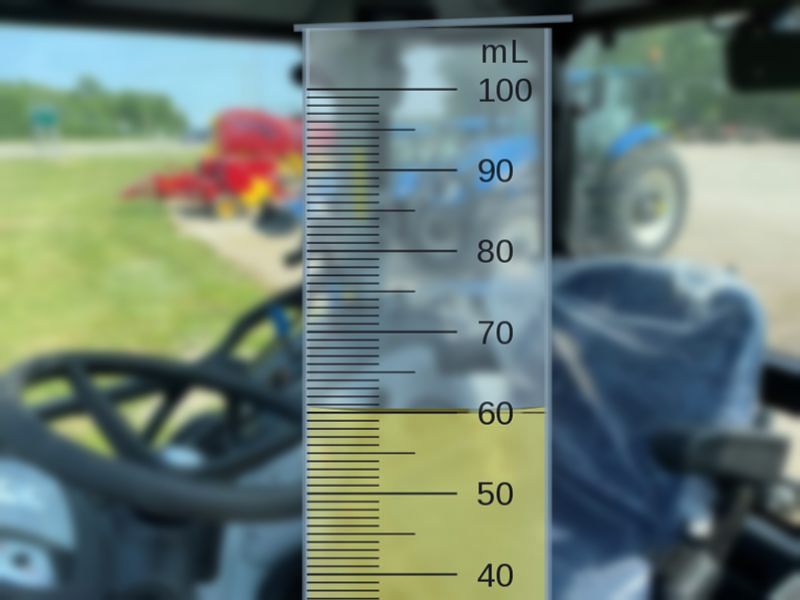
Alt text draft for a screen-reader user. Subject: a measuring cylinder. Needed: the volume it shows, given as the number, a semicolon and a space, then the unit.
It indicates 60; mL
